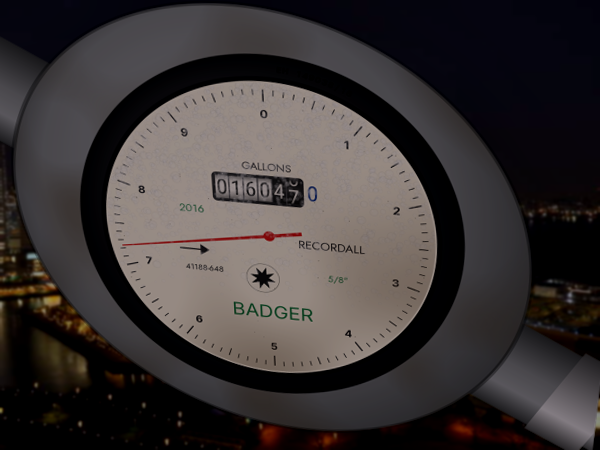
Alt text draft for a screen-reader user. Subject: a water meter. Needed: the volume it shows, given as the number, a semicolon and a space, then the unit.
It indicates 160467.2; gal
